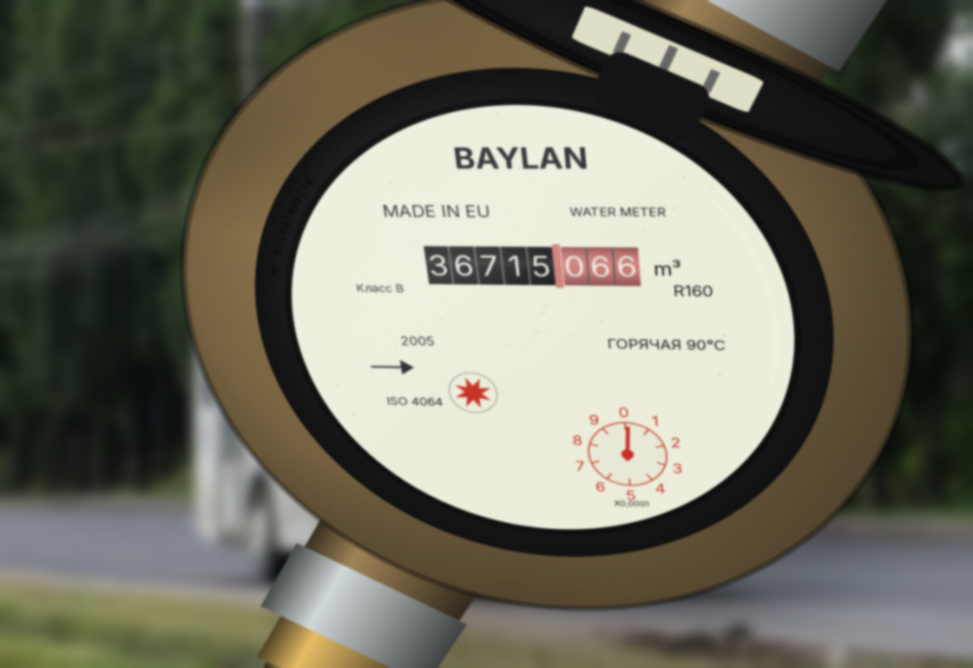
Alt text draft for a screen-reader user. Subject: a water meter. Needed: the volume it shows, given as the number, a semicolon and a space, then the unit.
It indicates 36715.0660; m³
